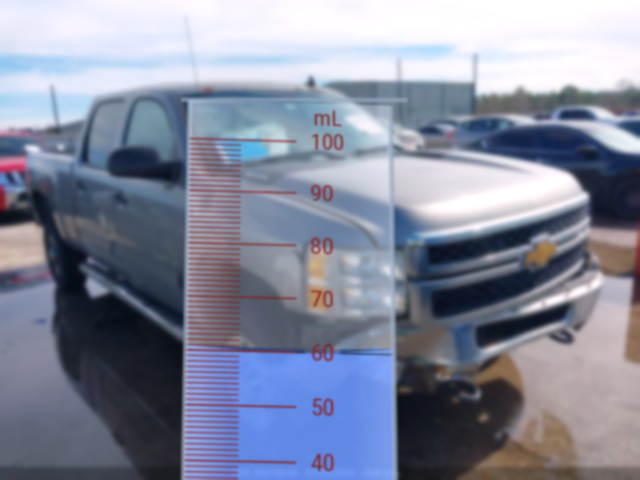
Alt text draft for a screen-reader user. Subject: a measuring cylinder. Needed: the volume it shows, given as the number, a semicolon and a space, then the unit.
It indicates 60; mL
